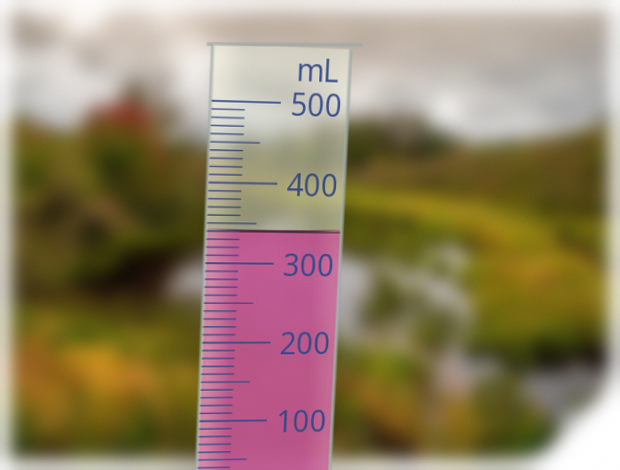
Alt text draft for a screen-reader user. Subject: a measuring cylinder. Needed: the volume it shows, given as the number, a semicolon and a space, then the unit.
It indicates 340; mL
